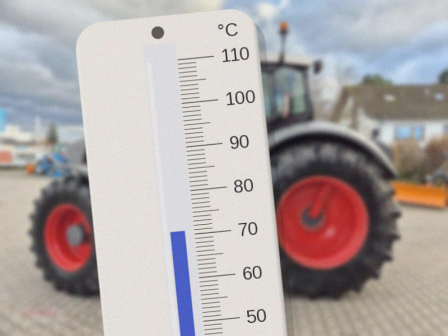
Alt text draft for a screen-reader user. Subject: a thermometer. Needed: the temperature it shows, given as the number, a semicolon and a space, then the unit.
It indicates 71; °C
